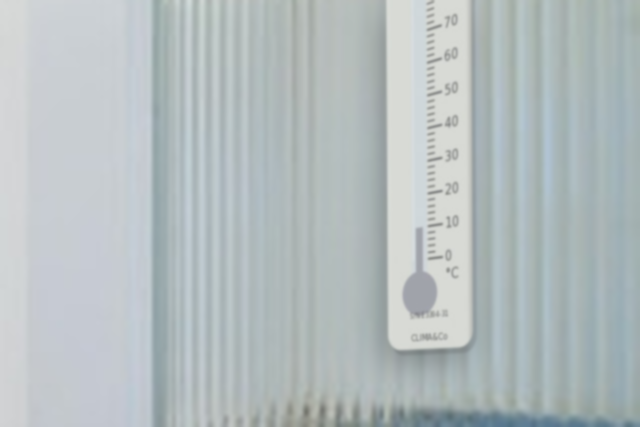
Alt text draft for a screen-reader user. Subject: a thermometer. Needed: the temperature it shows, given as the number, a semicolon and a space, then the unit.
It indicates 10; °C
